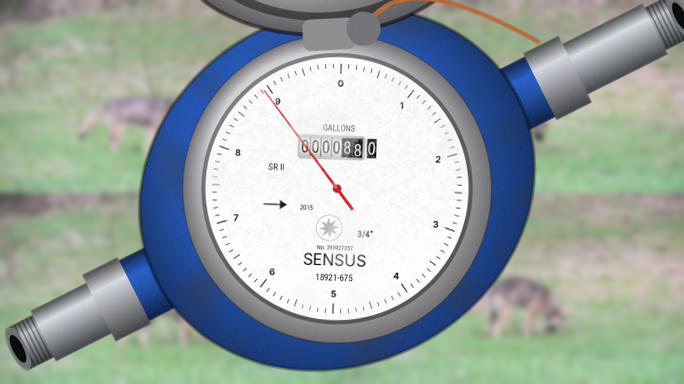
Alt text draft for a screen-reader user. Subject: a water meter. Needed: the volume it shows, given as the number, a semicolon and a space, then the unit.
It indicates 878.9; gal
